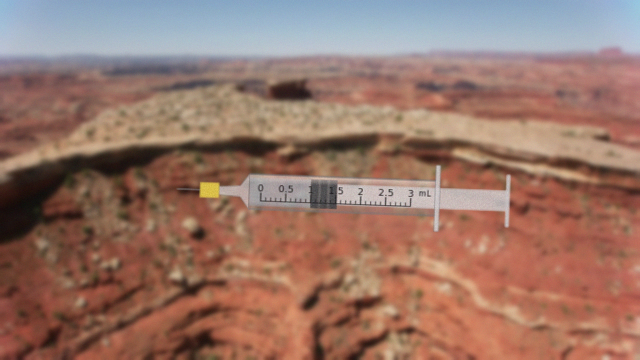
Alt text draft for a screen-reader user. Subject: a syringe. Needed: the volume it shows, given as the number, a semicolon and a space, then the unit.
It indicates 1; mL
